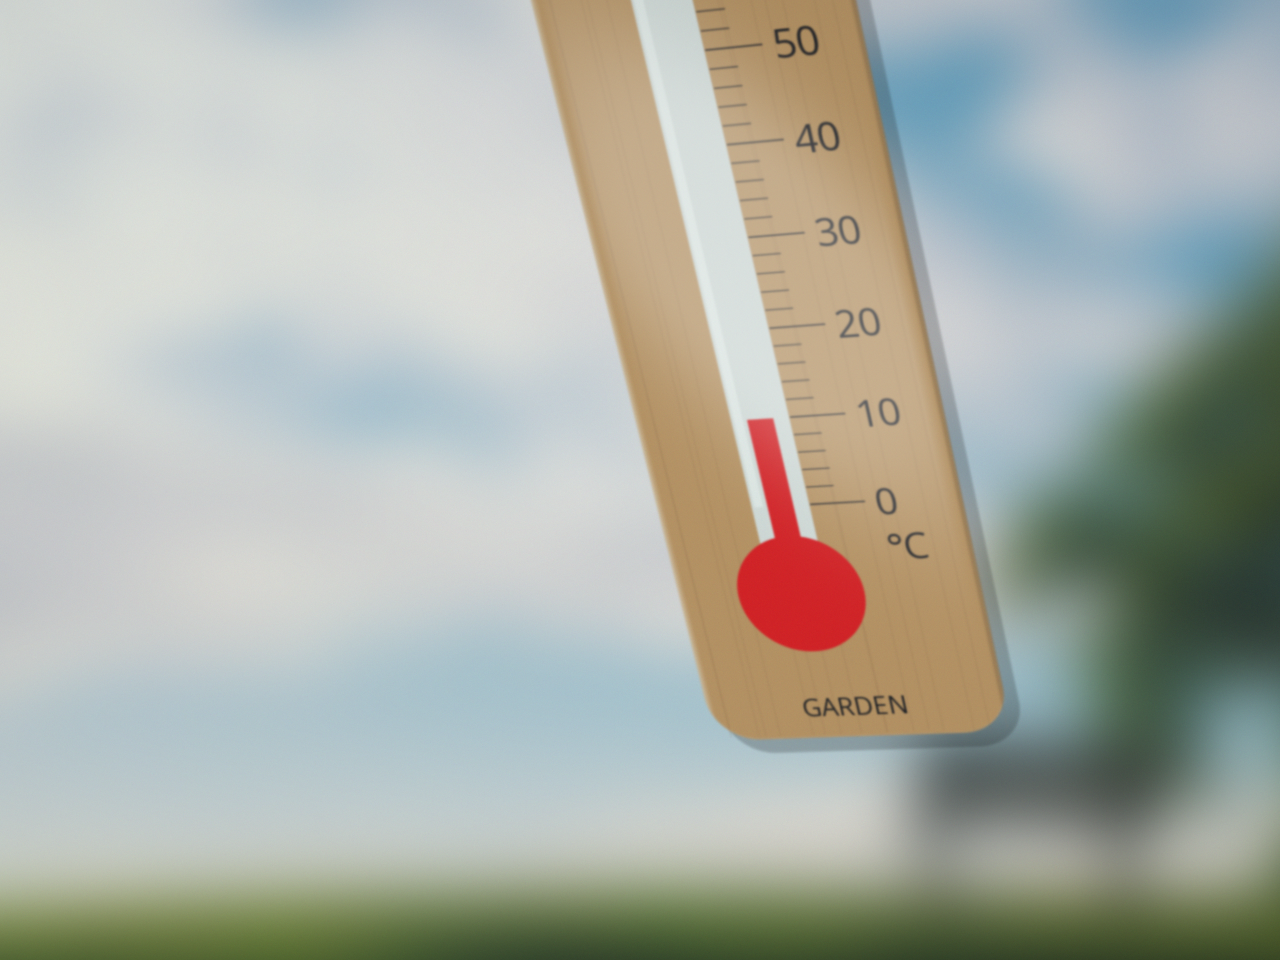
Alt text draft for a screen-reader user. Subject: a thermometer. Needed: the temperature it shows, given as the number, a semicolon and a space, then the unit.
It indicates 10; °C
